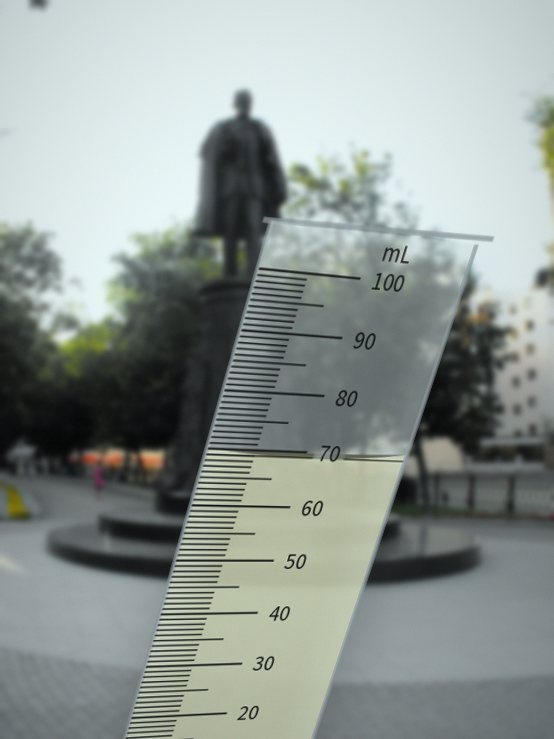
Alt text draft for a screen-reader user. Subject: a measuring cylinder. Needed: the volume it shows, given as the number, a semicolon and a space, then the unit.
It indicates 69; mL
